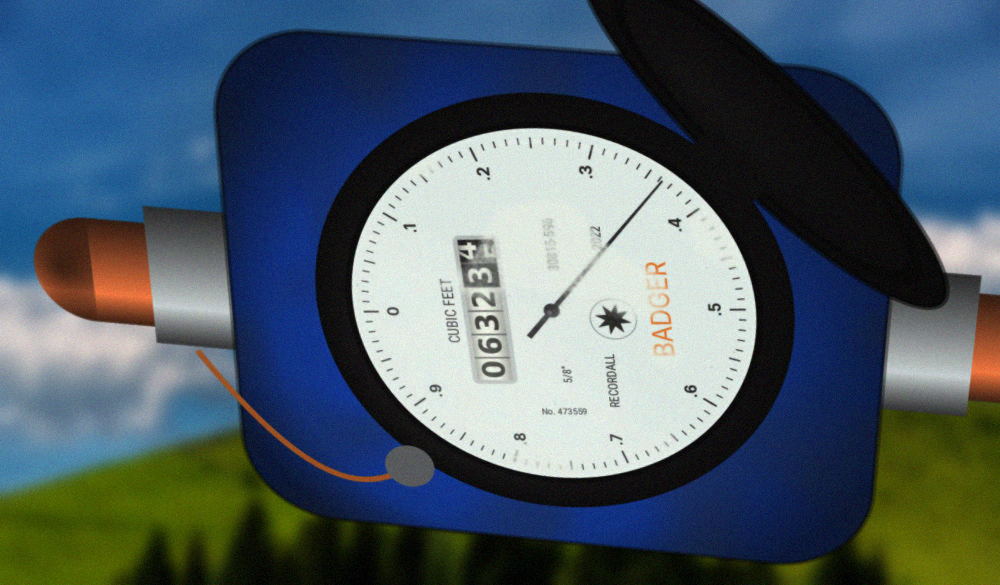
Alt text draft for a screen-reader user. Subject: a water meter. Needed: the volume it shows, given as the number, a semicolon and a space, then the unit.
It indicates 63234.36; ft³
